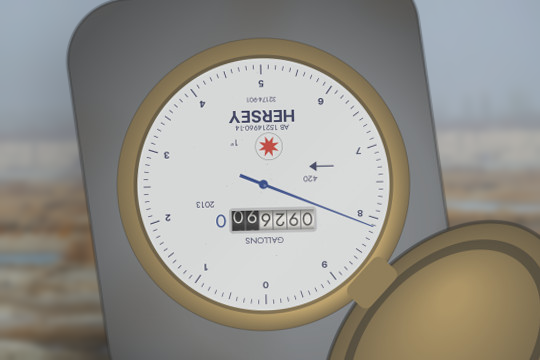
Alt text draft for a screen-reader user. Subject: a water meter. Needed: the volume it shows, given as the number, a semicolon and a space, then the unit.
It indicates 926898.1; gal
